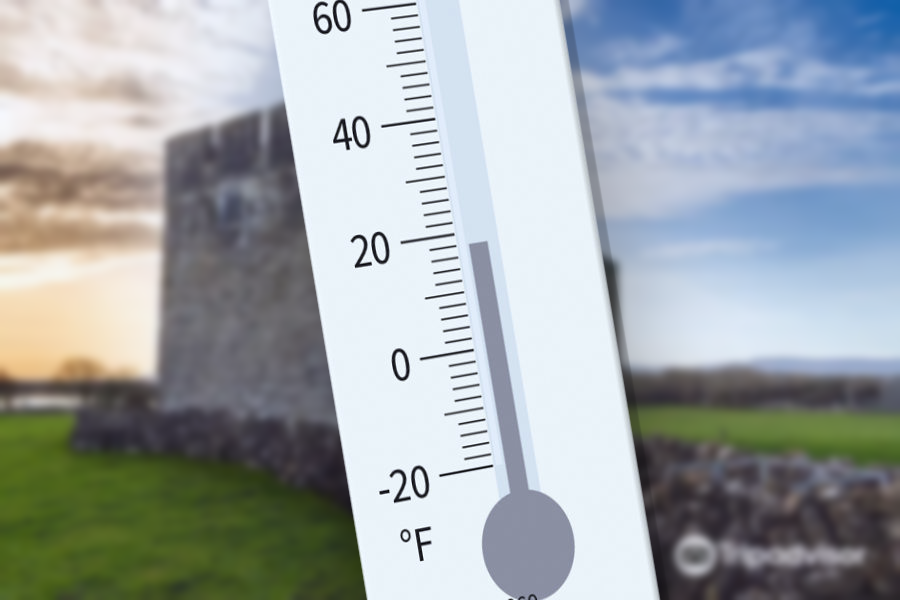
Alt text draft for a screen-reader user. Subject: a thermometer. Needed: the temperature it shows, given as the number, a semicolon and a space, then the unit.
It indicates 18; °F
